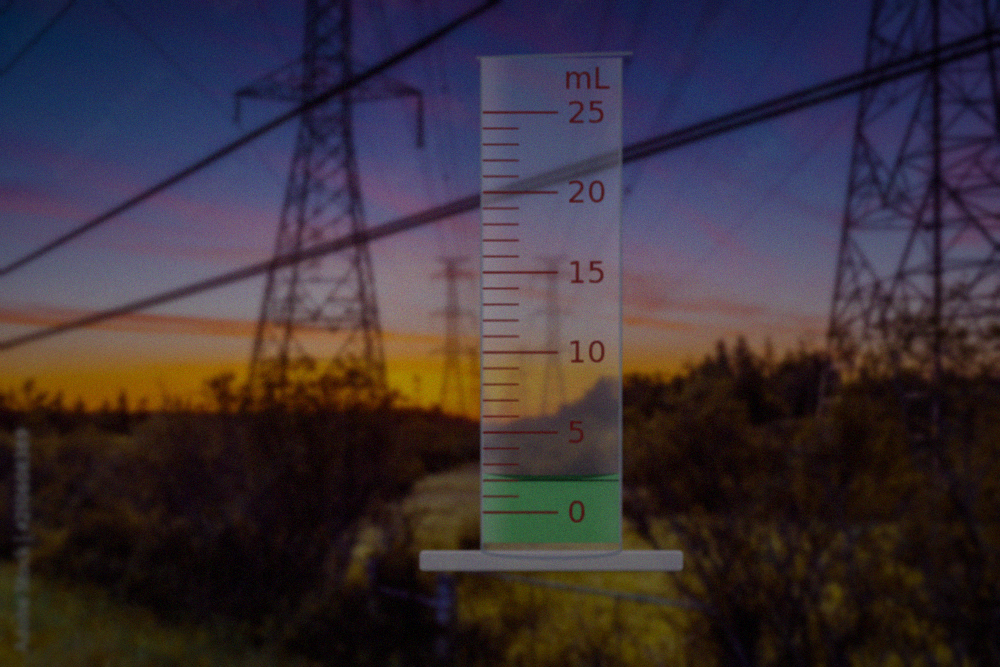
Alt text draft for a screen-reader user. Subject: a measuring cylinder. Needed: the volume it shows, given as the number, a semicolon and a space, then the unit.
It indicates 2; mL
